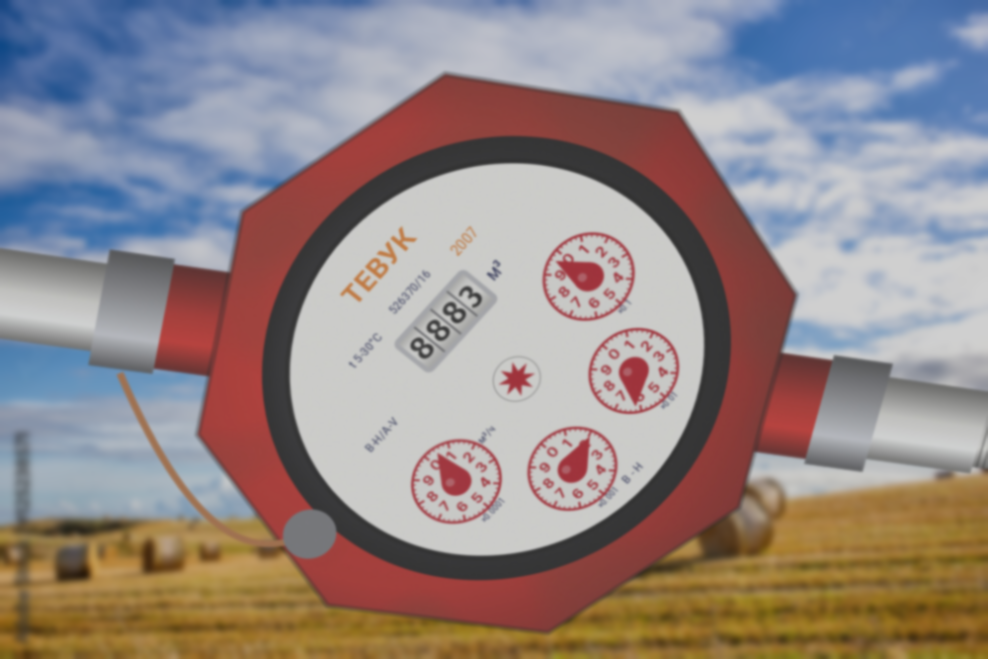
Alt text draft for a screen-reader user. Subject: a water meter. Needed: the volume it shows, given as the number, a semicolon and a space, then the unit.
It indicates 8882.9620; m³
